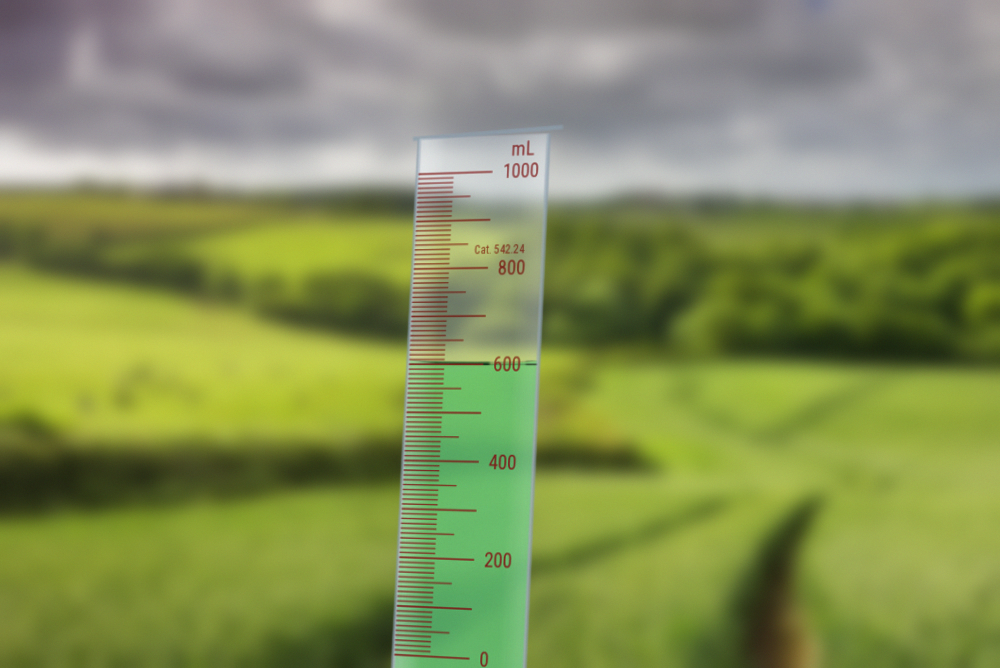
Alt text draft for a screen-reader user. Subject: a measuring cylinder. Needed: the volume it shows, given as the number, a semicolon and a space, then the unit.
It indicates 600; mL
